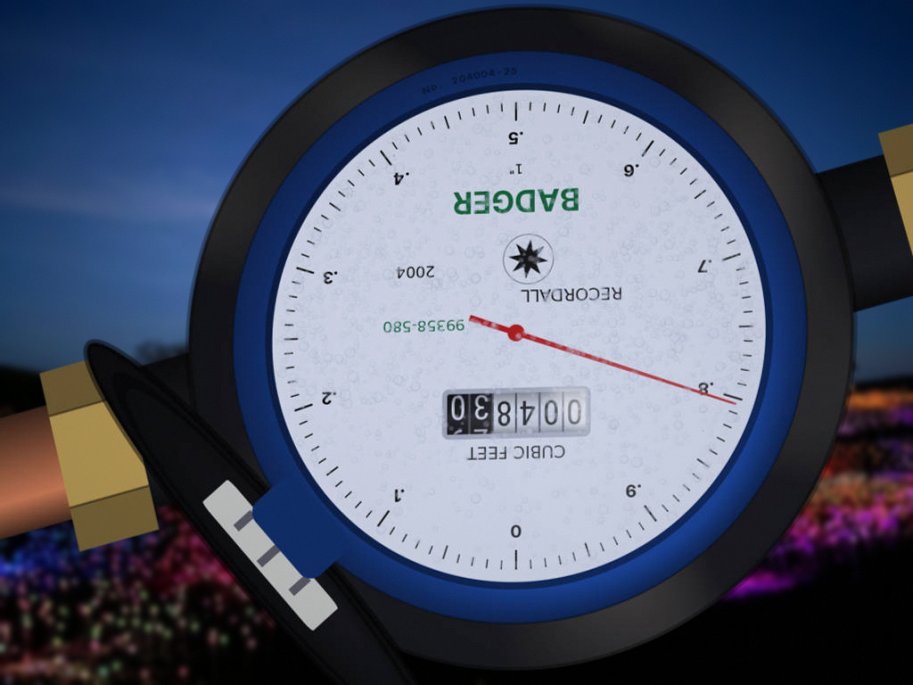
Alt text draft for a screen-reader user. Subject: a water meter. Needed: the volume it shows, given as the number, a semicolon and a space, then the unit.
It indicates 4829.80; ft³
